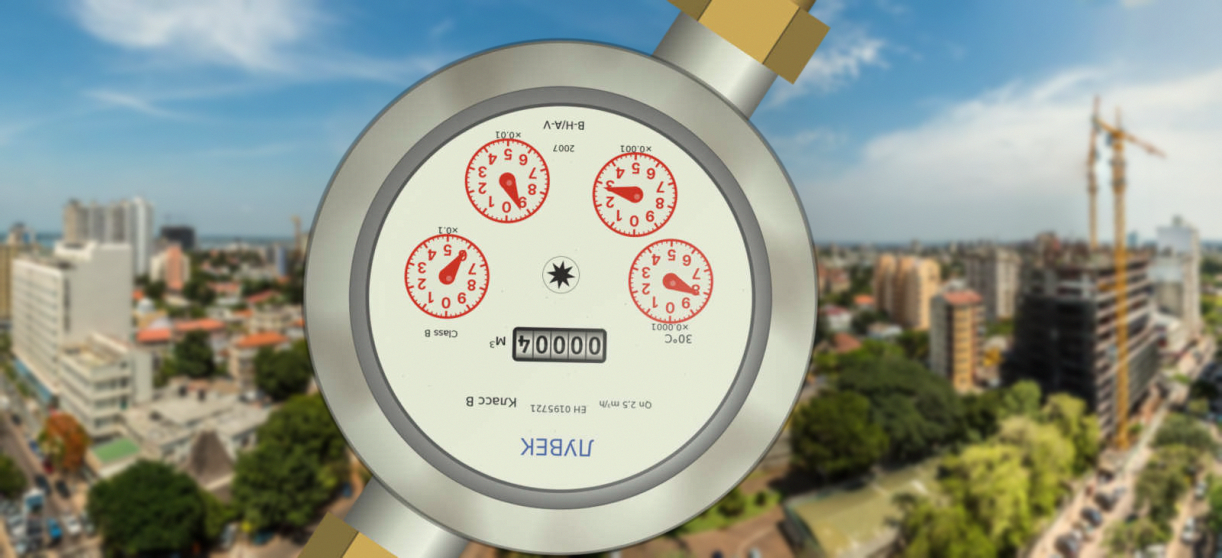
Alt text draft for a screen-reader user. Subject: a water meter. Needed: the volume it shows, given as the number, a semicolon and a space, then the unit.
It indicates 4.5928; m³
